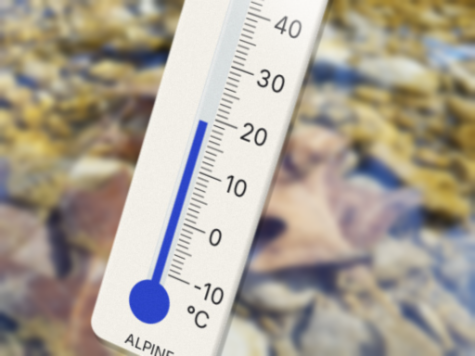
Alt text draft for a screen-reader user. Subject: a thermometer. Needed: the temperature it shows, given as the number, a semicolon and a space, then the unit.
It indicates 19; °C
